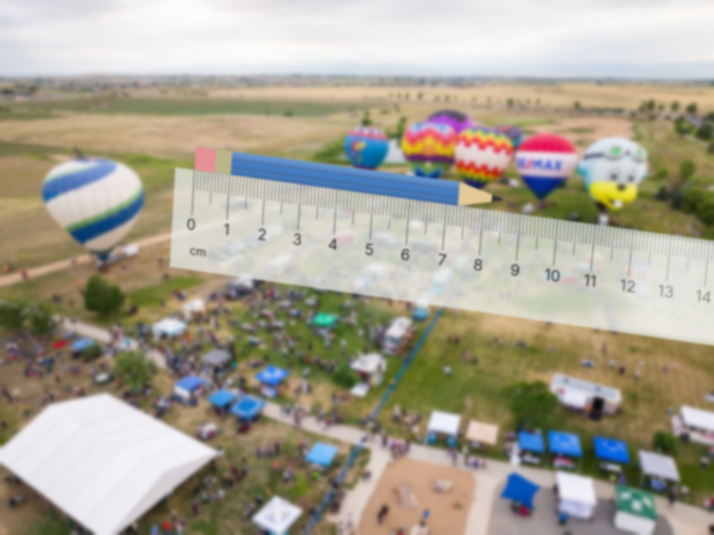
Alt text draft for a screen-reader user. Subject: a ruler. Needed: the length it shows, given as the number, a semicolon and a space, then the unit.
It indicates 8.5; cm
